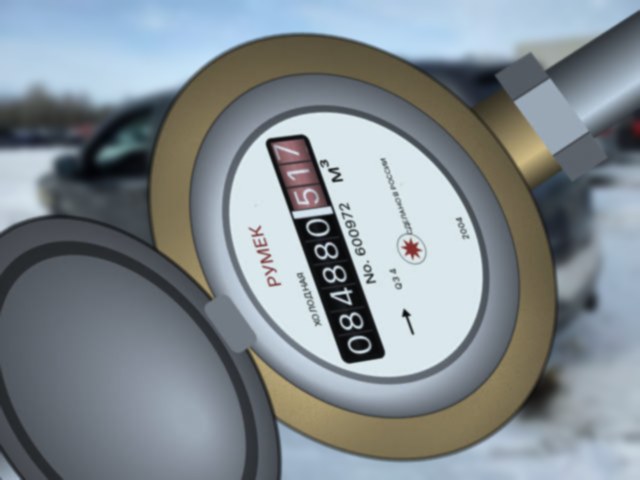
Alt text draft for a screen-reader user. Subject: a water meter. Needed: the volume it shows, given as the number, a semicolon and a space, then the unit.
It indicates 84880.517; m³
